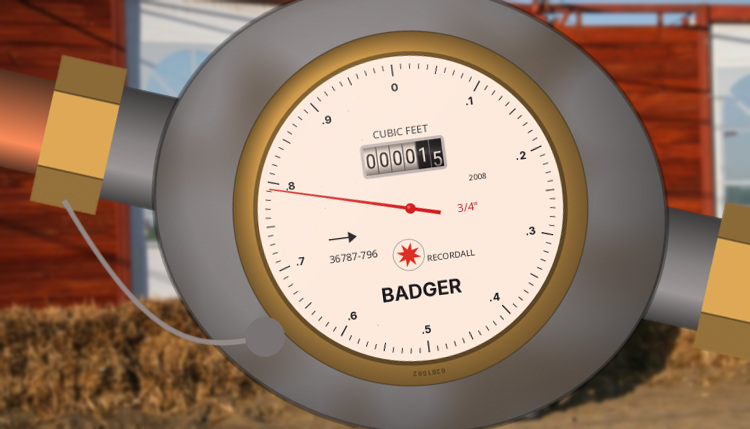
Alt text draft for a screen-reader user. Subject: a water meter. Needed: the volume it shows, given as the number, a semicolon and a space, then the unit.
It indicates 14.79; ft³
